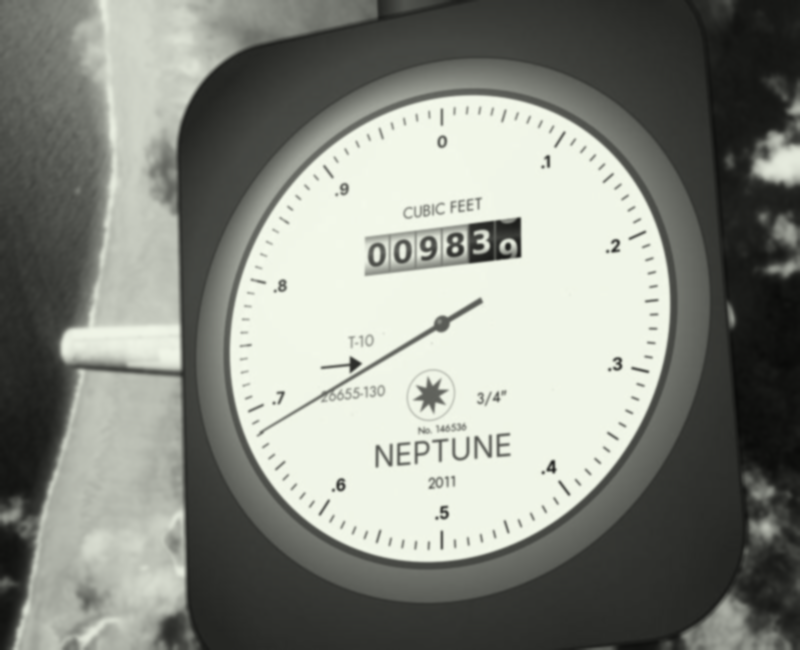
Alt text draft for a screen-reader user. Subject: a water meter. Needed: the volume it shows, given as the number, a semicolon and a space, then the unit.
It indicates 9838.68; ft³
